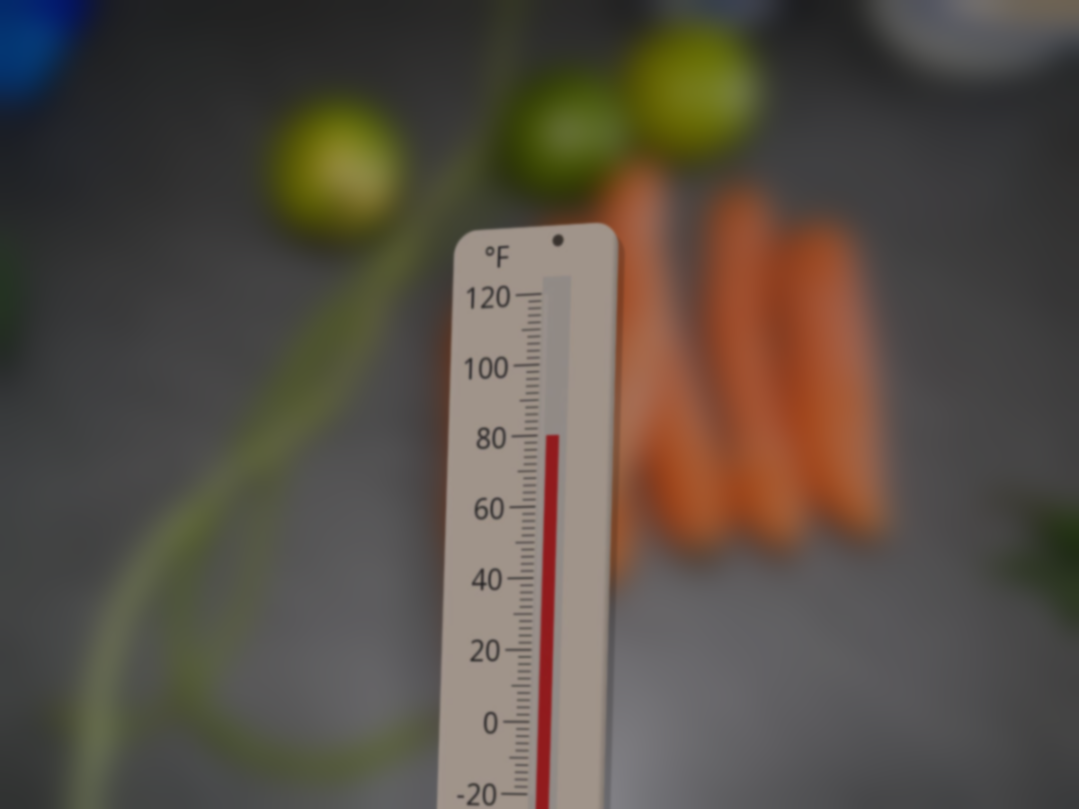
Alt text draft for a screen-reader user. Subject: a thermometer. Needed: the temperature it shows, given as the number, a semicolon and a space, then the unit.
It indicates 80; °F
